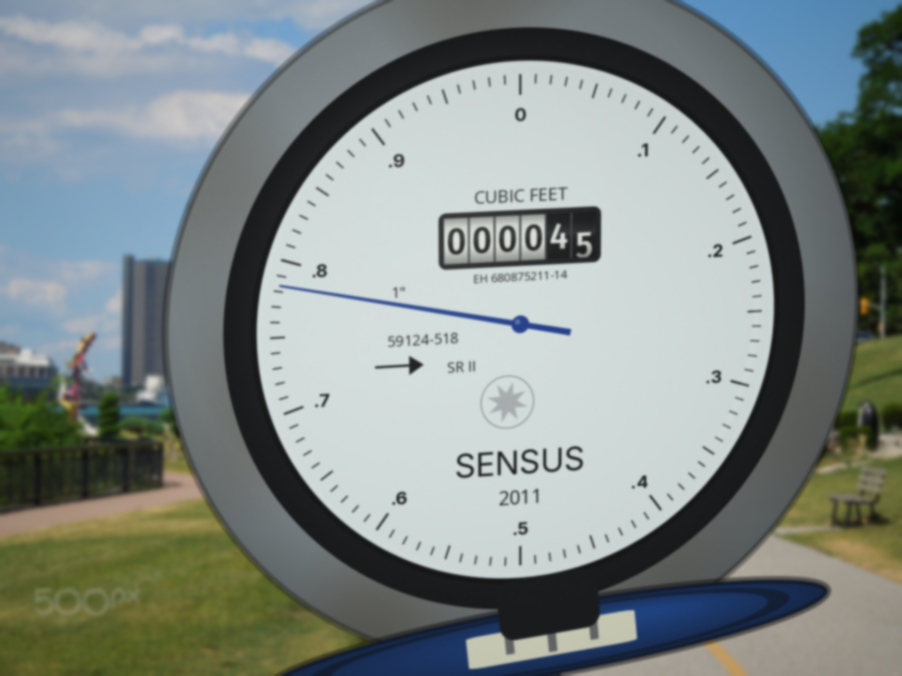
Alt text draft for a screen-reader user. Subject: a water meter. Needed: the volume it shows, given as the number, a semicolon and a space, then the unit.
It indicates 44.78; ft³
